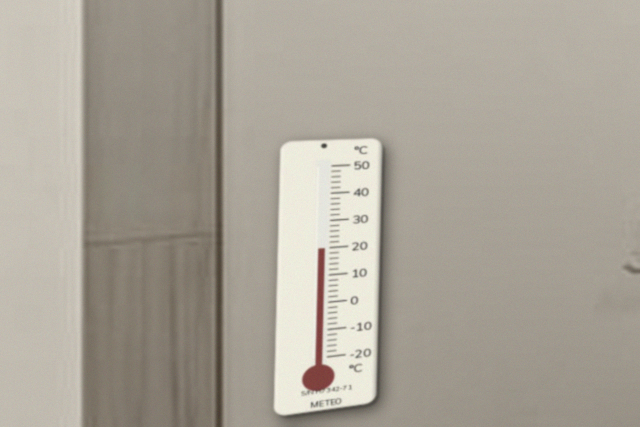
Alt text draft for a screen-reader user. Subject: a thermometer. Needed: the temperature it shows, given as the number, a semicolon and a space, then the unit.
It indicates 20; °C
